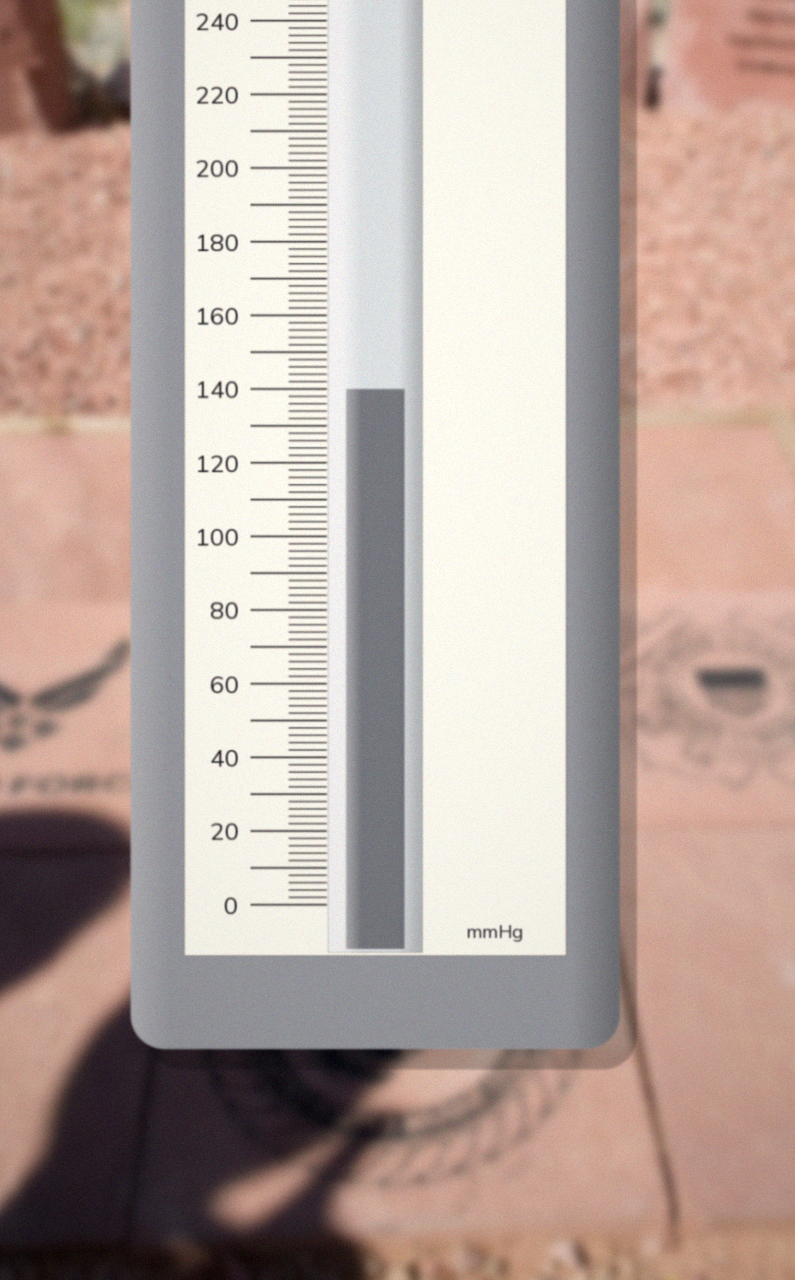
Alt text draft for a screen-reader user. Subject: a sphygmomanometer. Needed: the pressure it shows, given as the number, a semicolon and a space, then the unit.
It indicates 140; mmHg
